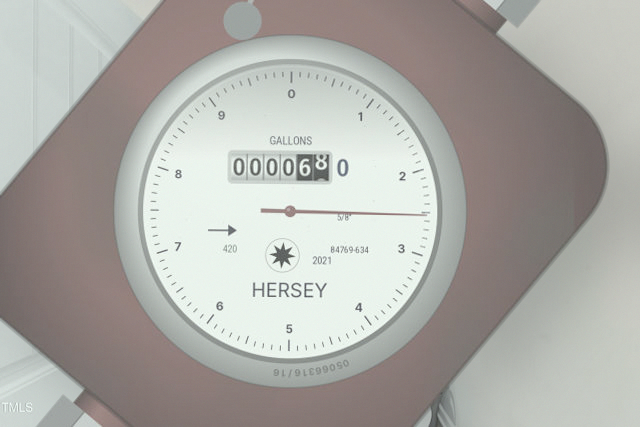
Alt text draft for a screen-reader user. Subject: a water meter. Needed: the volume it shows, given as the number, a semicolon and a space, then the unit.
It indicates 682.5; gal
